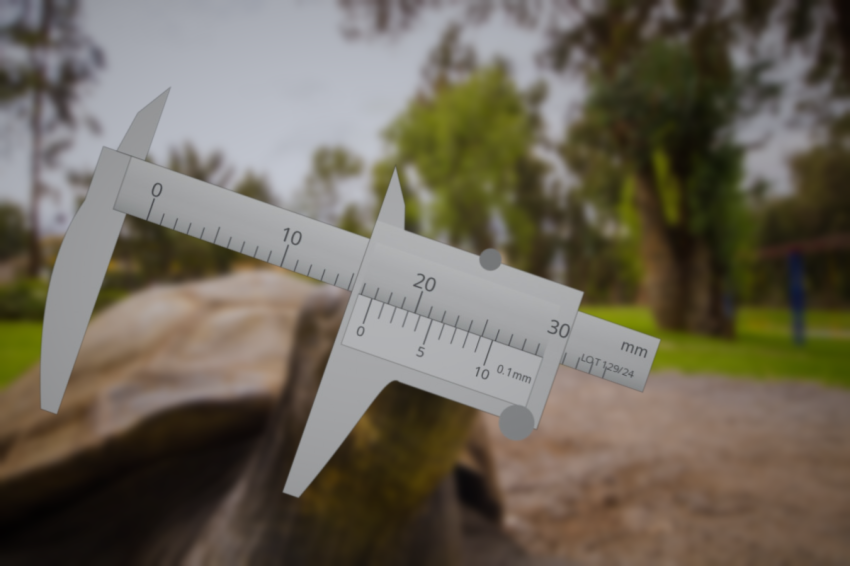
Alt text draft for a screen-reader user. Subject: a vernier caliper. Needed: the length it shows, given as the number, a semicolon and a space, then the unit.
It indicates 16.8; mm
